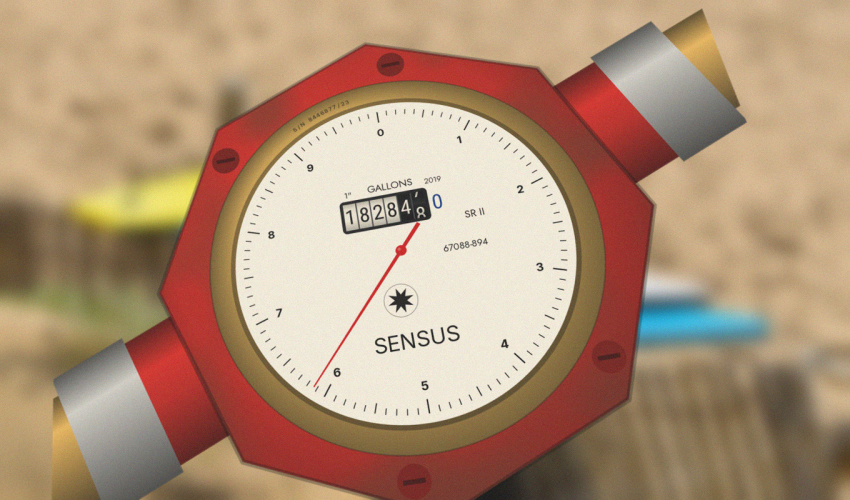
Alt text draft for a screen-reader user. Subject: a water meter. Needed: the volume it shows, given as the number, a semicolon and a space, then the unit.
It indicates 1828476.1; gal
